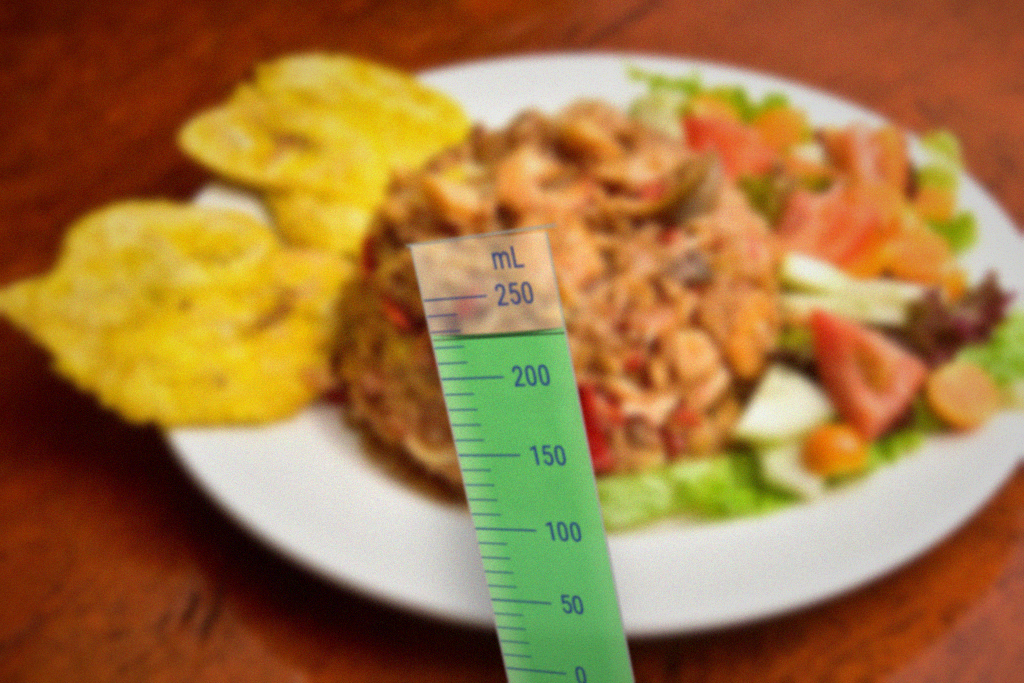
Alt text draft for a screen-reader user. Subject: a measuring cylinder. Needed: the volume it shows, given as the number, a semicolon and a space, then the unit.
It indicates 225; mL
